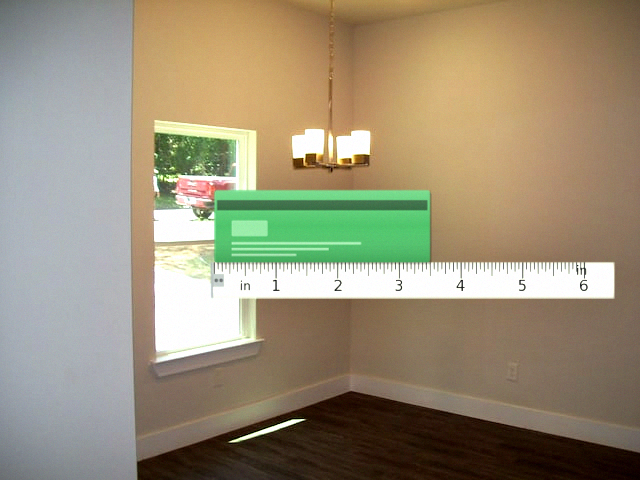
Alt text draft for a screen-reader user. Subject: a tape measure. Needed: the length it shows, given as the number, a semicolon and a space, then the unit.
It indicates 3.5; in
